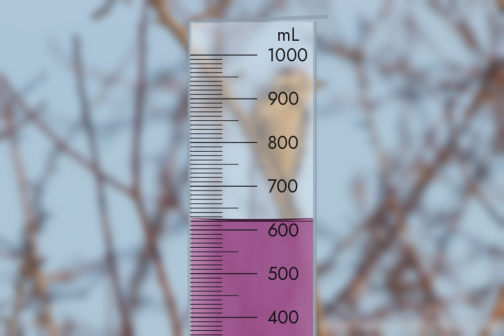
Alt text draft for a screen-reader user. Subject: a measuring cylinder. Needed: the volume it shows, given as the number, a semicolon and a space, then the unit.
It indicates 620; mL
